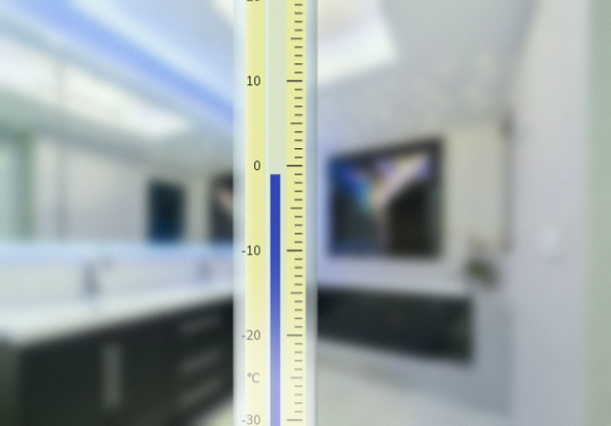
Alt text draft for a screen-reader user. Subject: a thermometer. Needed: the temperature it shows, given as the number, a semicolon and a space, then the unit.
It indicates -1; °C
